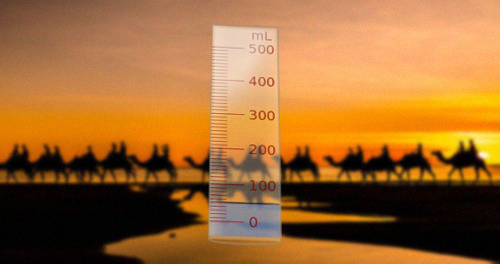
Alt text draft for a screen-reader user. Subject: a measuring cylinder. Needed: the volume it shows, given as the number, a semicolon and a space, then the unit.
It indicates 50; mL
